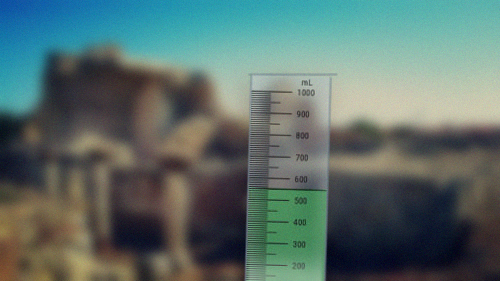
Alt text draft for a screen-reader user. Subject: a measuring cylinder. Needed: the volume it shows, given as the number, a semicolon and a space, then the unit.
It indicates 550; mL
